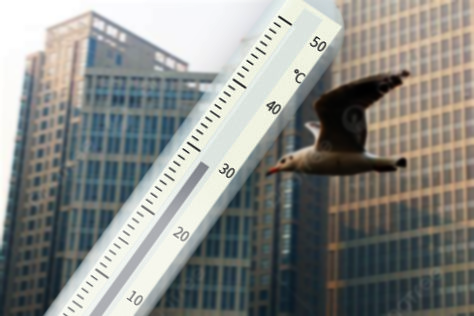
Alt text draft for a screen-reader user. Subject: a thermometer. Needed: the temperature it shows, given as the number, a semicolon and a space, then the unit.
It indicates 29; °C
